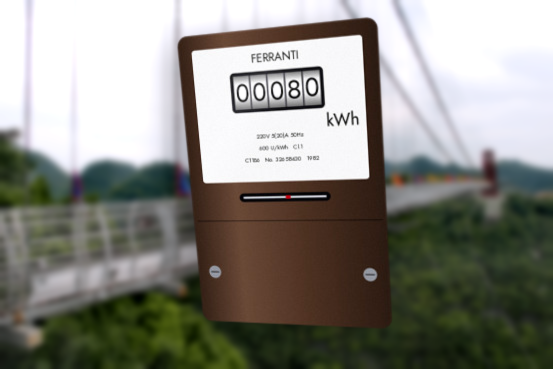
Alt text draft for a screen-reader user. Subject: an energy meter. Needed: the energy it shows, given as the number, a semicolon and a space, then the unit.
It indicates 80; kWh
